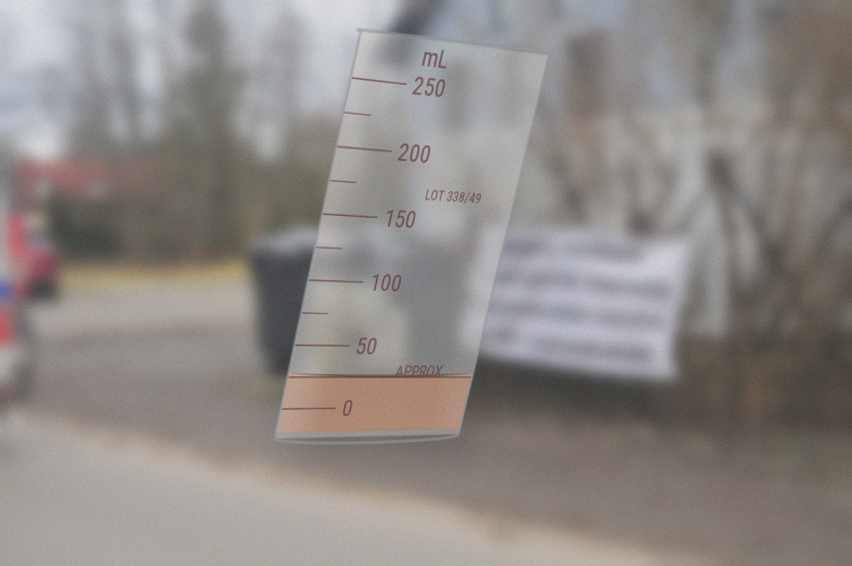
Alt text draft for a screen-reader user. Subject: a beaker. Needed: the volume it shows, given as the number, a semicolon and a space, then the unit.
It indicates 25; mL
